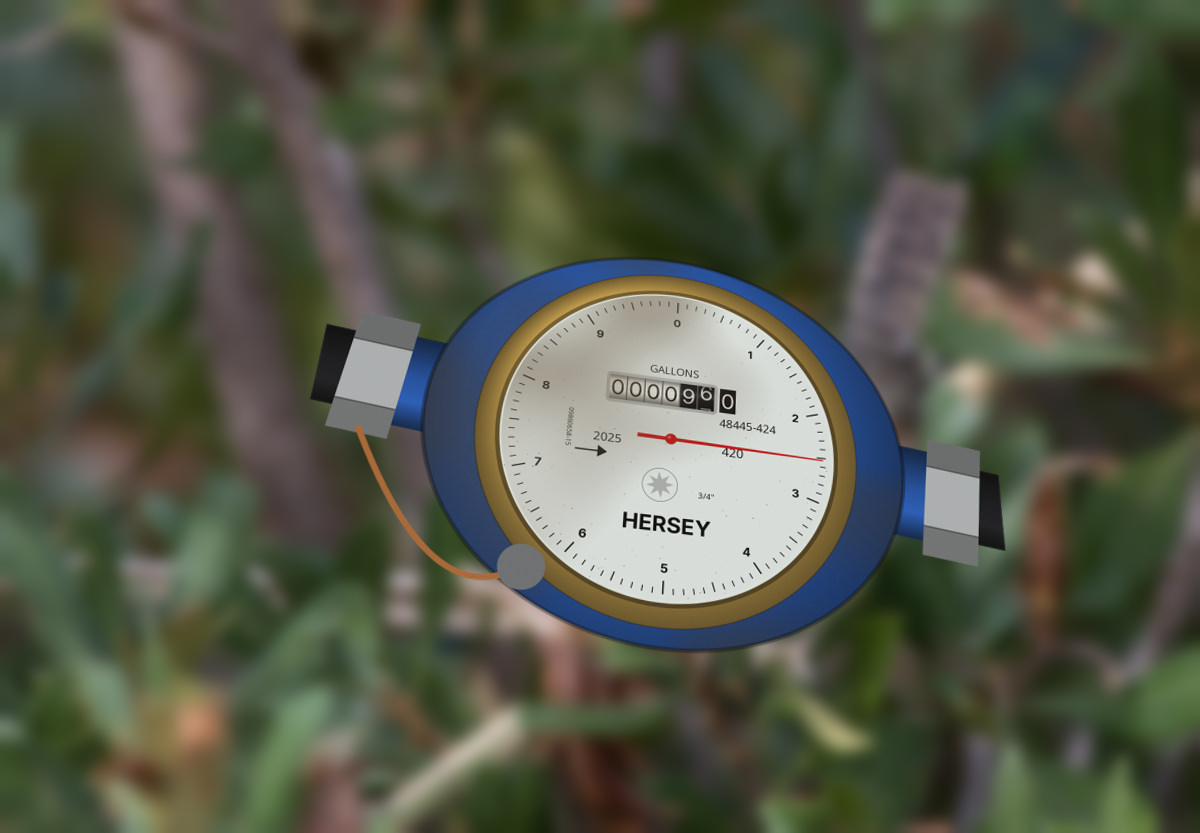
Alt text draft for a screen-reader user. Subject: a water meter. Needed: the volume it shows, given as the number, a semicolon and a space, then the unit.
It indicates 962.5; gal
